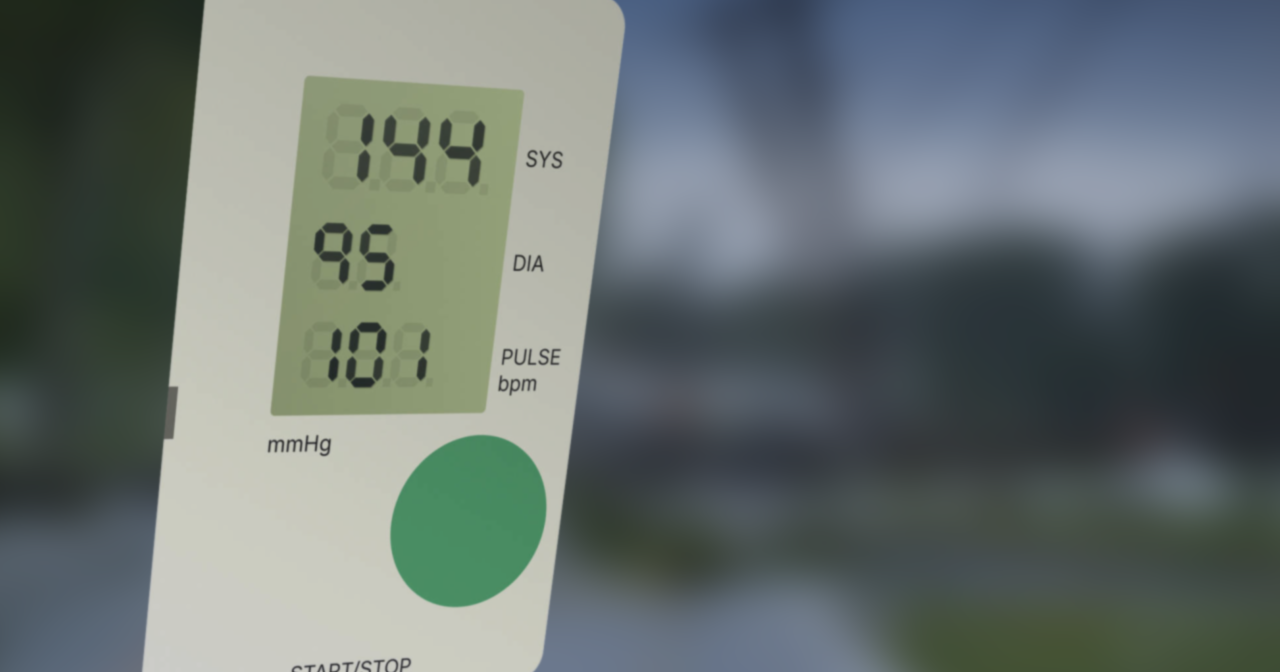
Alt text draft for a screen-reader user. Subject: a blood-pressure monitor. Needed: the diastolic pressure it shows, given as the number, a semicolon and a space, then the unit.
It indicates 95; mmHg
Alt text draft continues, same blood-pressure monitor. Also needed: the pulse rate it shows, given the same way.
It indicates 101; bpm
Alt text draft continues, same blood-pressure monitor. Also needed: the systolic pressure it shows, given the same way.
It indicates 144; mmHg
